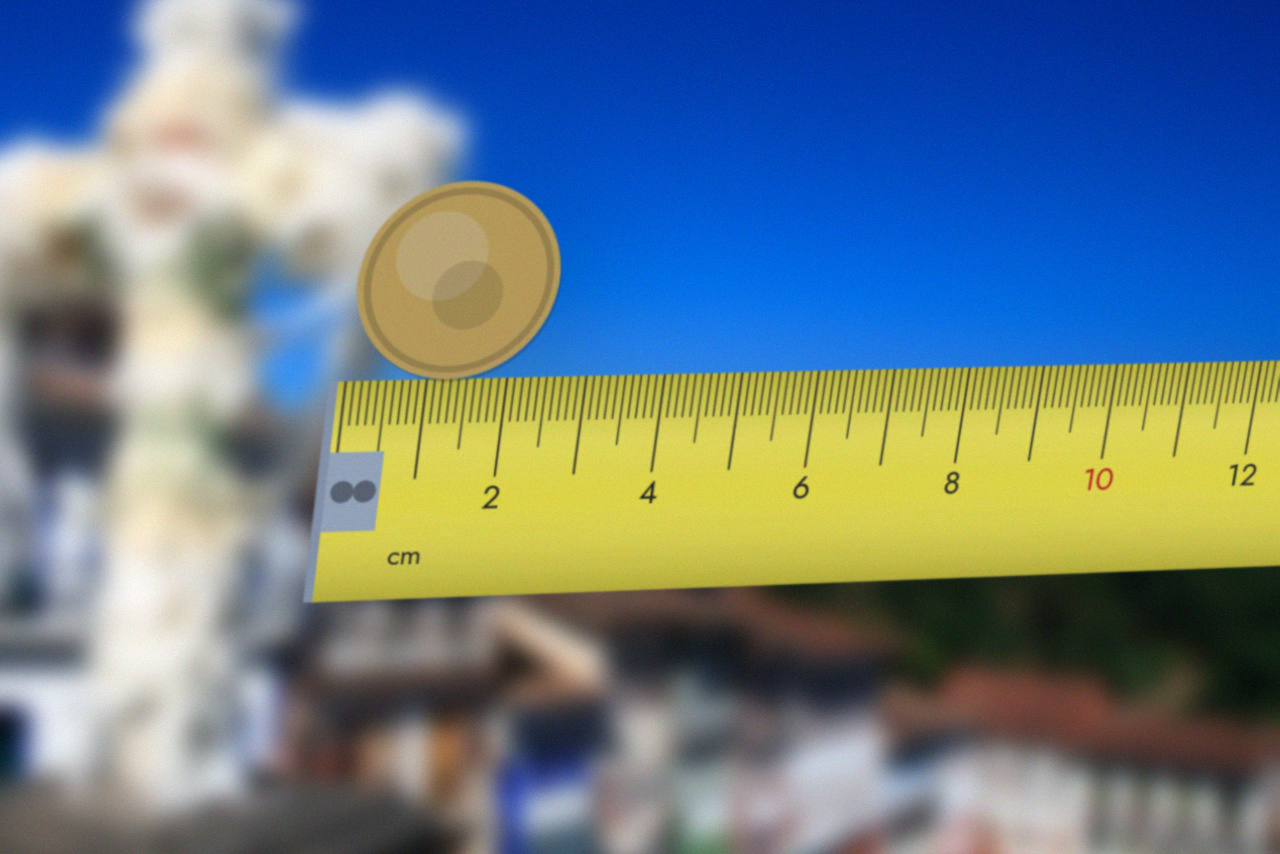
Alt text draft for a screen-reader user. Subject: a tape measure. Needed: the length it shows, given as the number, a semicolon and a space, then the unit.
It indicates 2.5; cm
